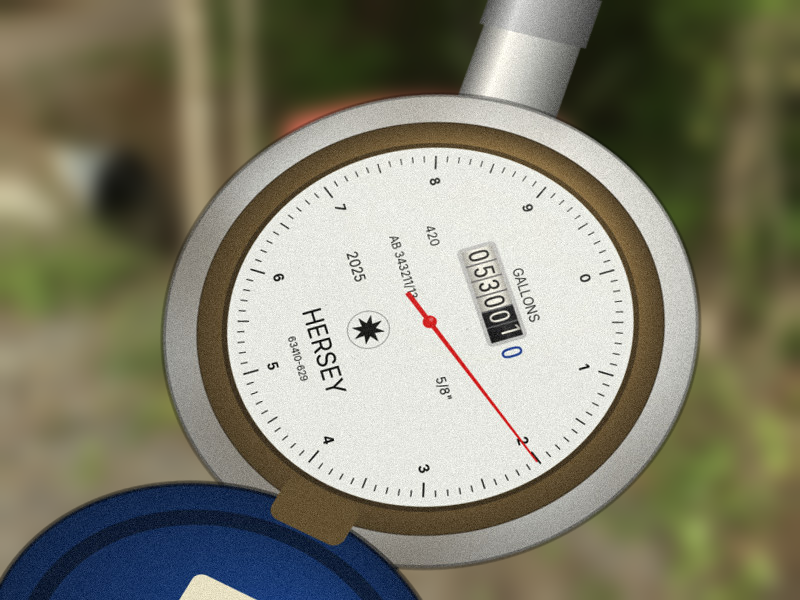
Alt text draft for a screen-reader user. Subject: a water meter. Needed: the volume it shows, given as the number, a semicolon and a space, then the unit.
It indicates 530012.0; gal
